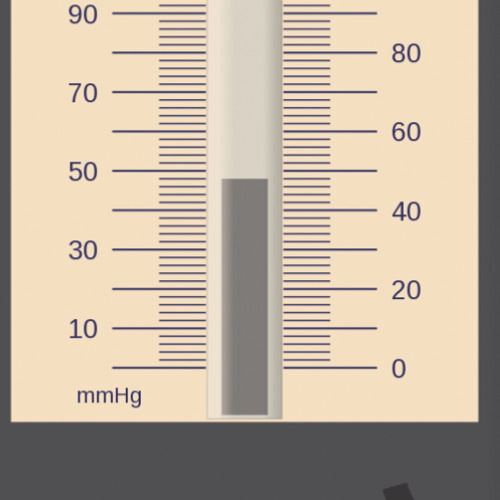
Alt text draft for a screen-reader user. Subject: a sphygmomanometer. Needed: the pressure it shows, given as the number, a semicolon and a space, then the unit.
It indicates 48; mmHg
